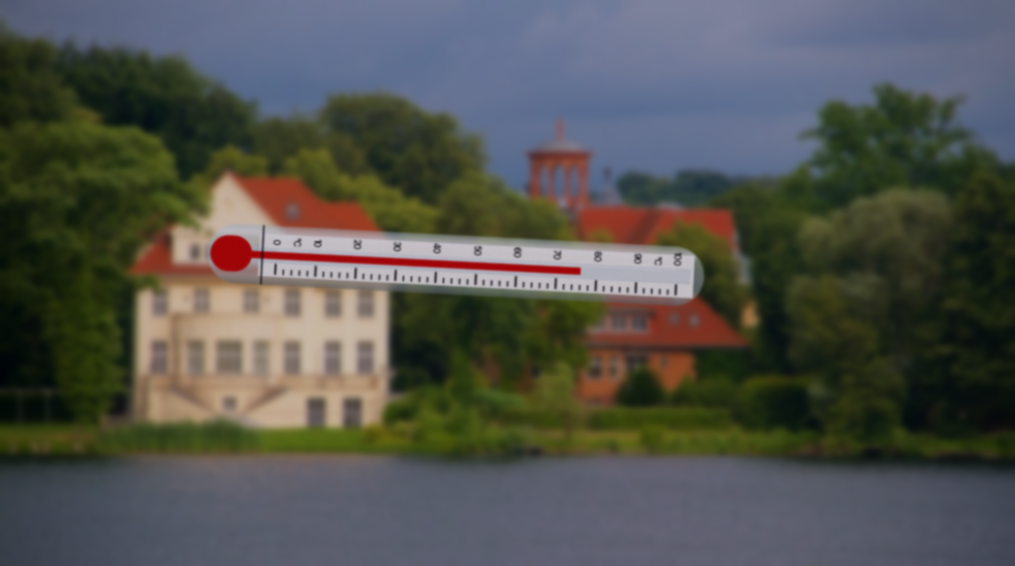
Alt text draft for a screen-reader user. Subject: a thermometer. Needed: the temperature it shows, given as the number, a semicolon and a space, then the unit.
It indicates 76; °C
